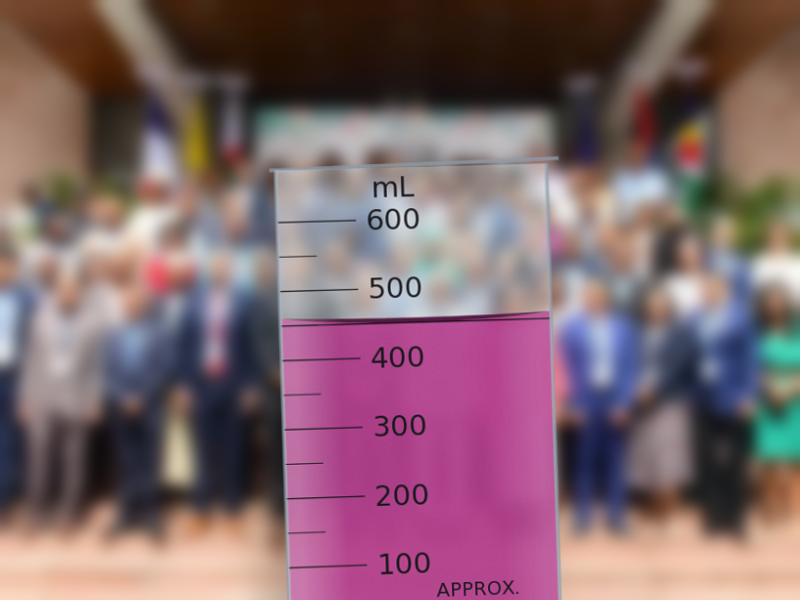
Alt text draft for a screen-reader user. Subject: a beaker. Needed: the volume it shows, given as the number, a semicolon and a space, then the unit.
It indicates 450; mL
